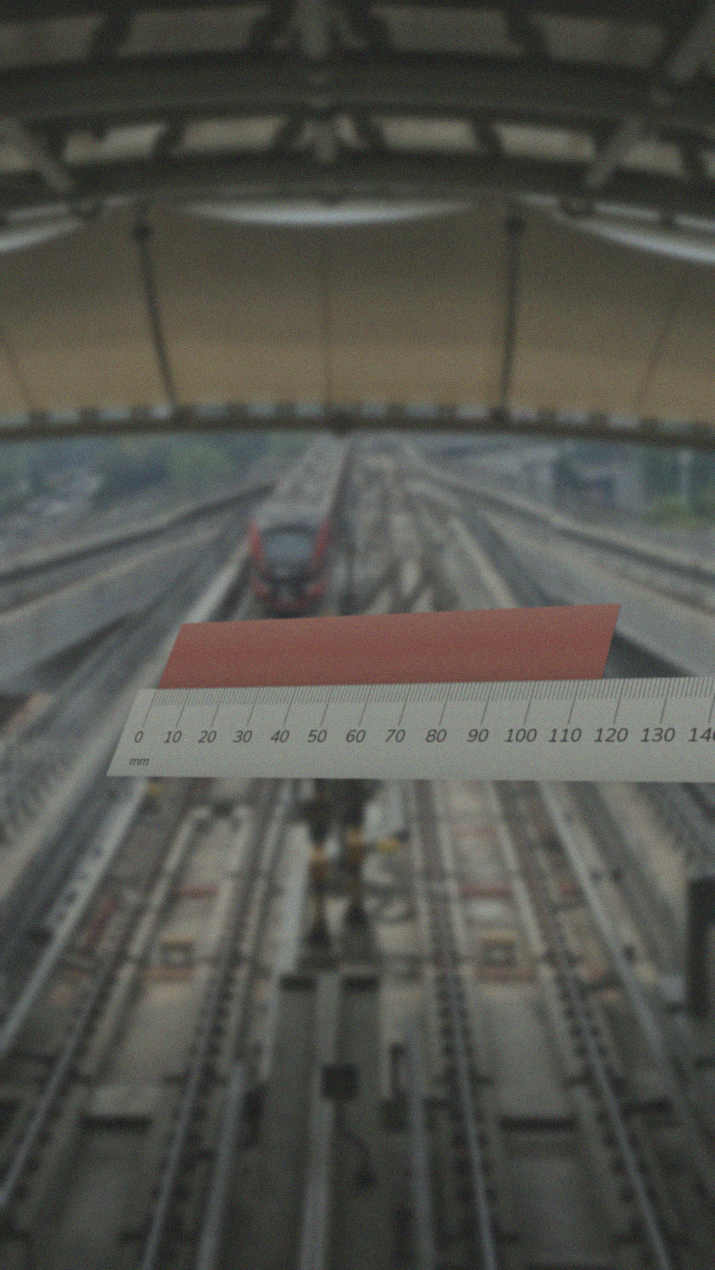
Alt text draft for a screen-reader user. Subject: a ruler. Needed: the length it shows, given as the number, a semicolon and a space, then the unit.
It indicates 115; mm
